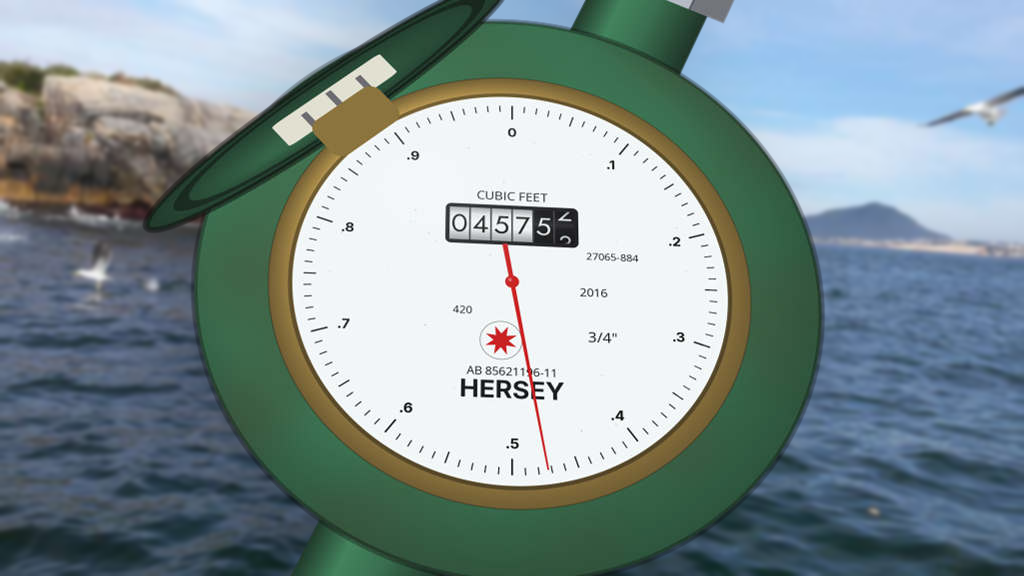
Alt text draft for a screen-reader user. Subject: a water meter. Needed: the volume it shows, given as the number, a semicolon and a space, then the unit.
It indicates 45752.47; ft³
